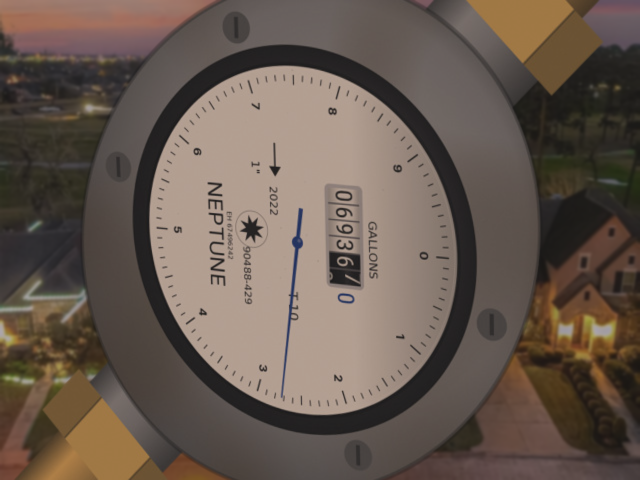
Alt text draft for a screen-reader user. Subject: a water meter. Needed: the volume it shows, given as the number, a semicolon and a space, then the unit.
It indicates 693672.7; gal
